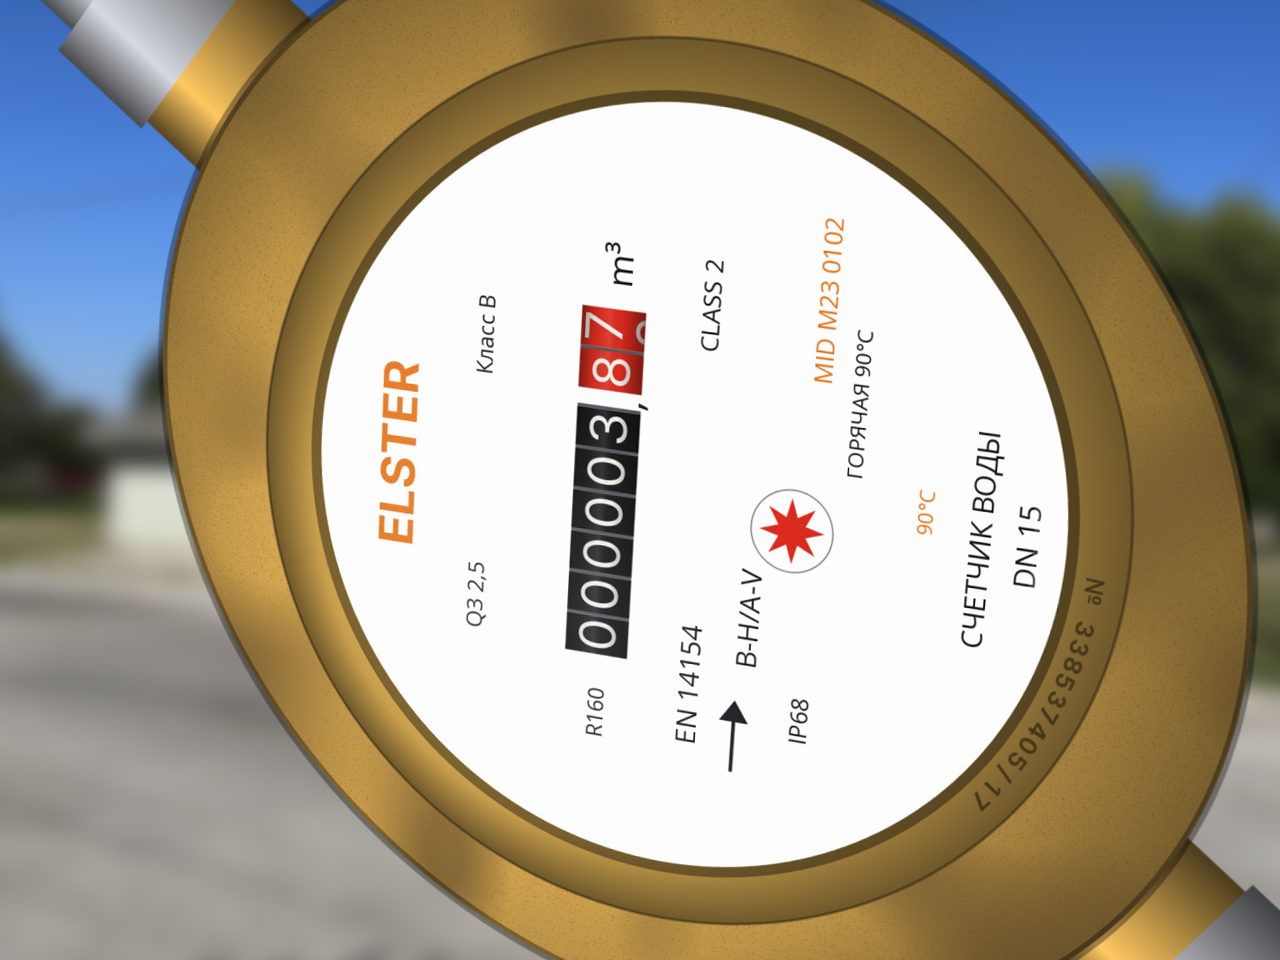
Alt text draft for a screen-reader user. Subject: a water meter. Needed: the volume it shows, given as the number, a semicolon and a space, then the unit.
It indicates 3.87; m³
